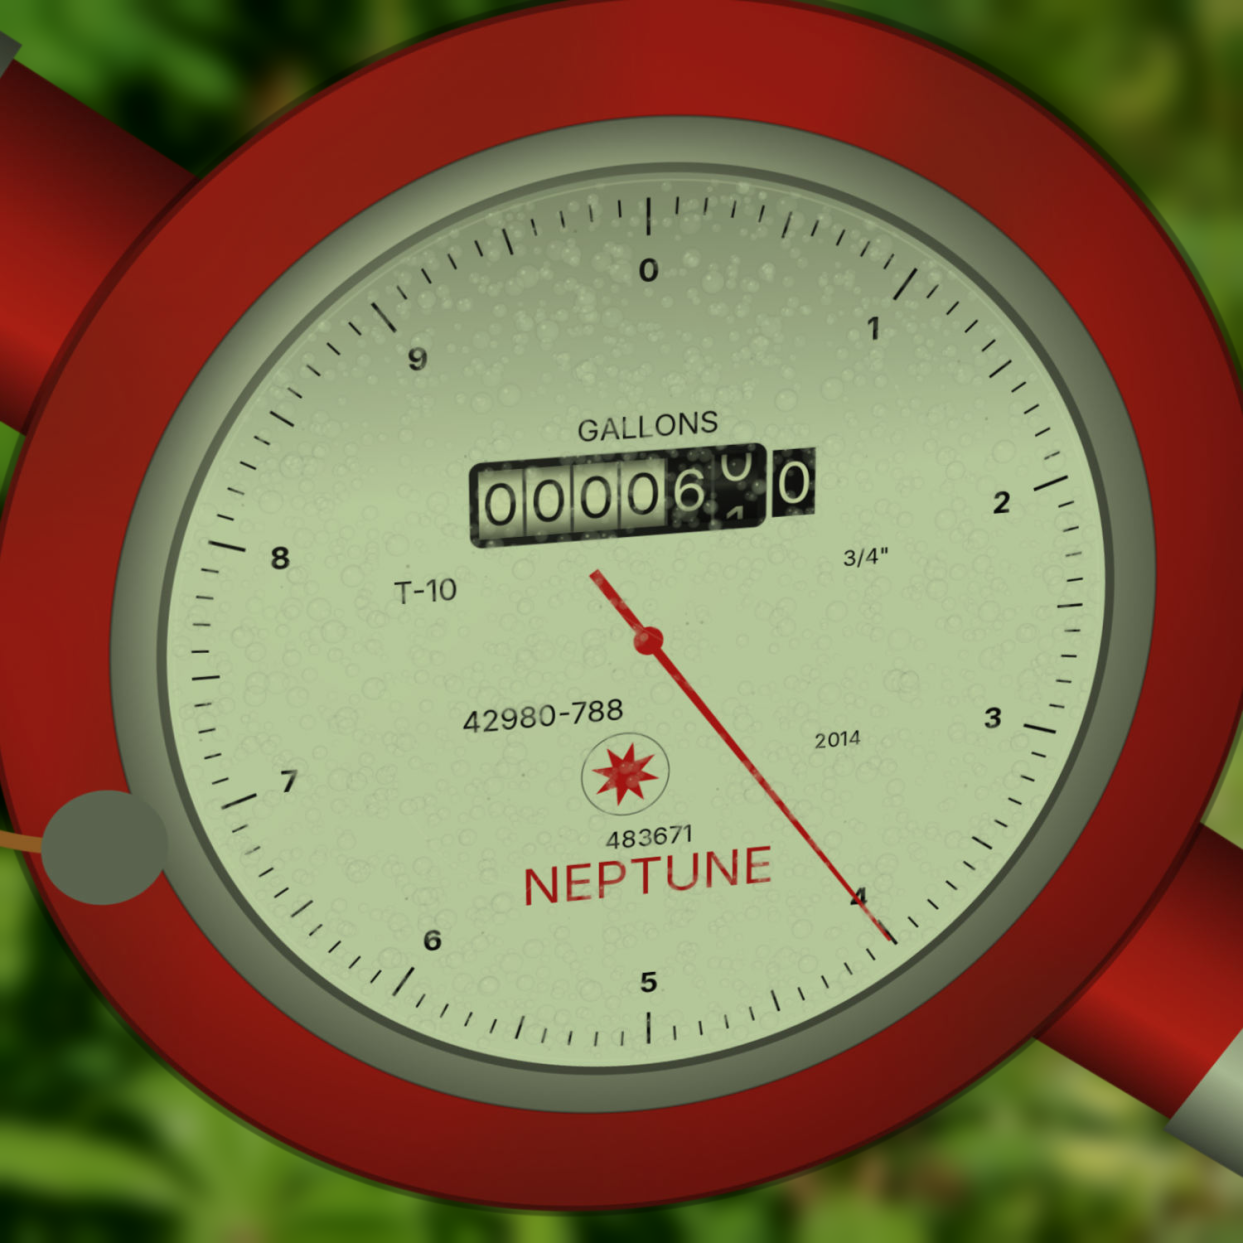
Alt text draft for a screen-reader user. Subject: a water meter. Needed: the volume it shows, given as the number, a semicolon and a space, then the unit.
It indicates 604.0; gal
